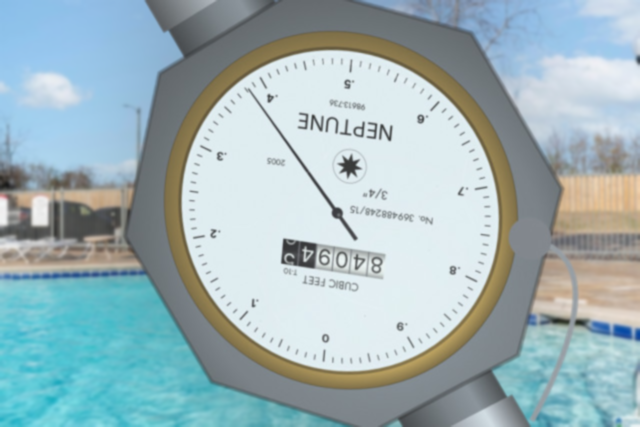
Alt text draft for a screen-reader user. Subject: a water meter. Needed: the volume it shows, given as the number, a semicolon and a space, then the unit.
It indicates 840945.38; ft³
